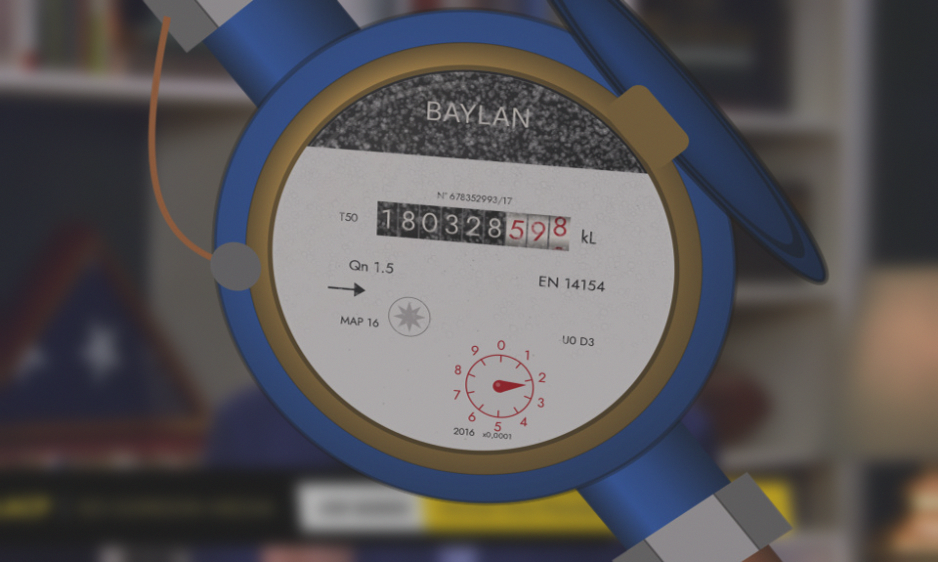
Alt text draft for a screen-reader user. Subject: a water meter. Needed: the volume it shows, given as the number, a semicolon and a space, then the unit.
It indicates 180328.5982; kL
